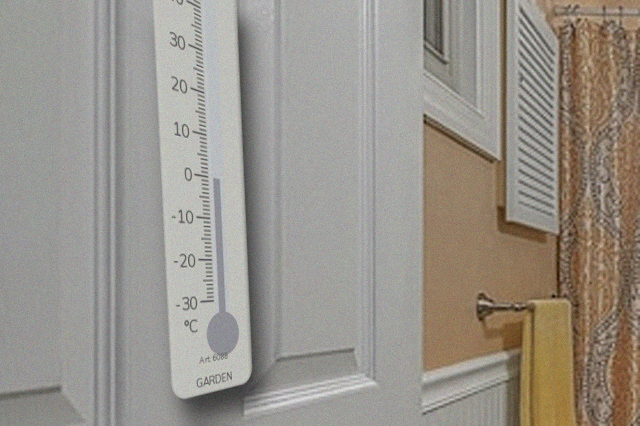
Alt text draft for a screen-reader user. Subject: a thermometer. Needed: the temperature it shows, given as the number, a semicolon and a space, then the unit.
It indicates 0; °C
